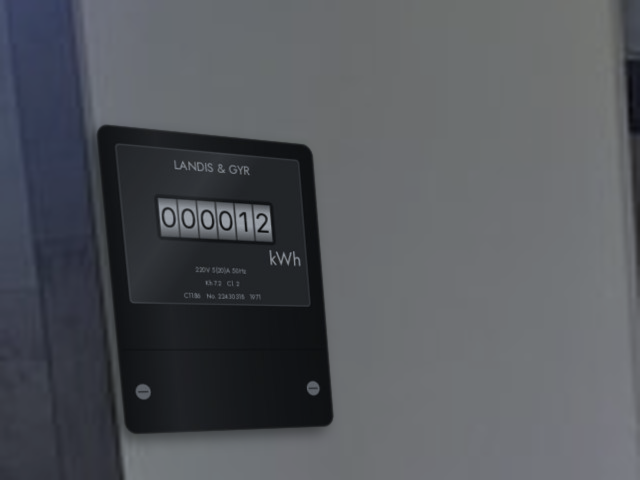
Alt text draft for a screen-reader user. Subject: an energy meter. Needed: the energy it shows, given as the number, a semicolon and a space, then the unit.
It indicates 12; kWh
